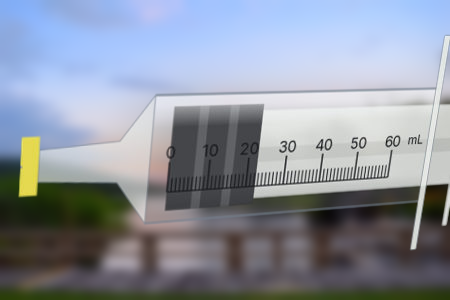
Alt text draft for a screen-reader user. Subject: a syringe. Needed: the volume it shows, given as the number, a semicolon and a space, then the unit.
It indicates 0; mL
